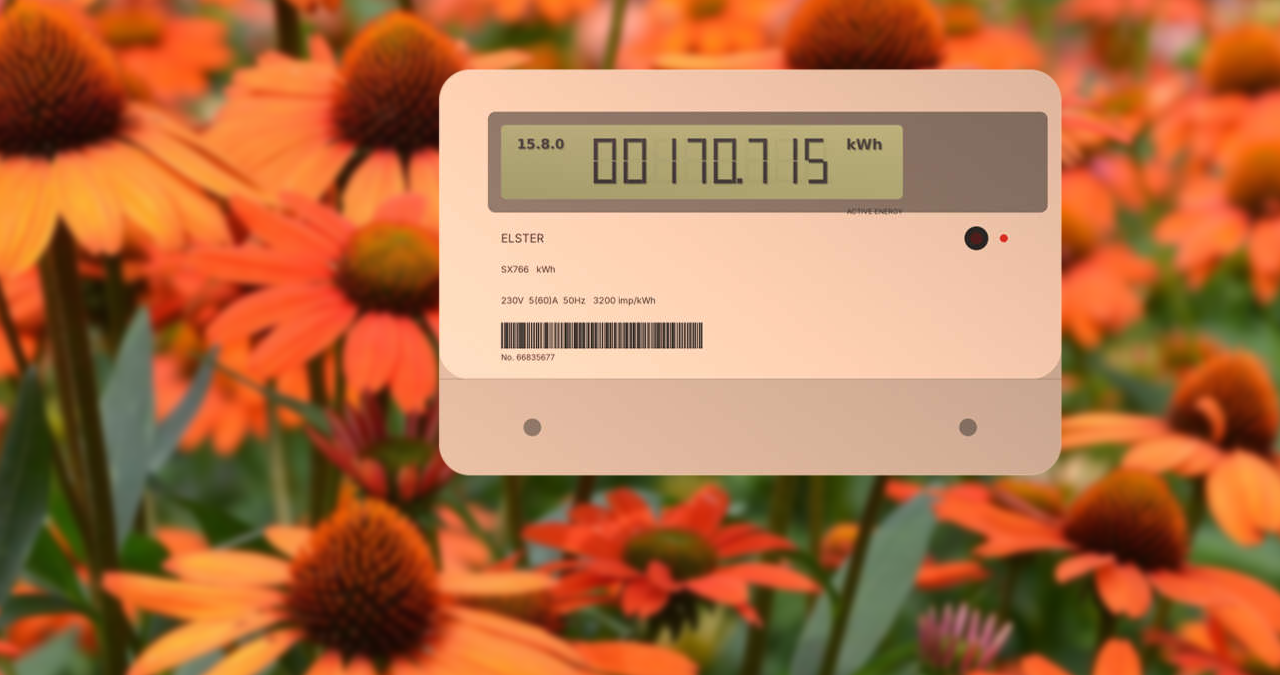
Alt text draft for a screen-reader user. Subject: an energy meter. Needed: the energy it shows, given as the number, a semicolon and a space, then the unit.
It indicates 170.715; kWh
